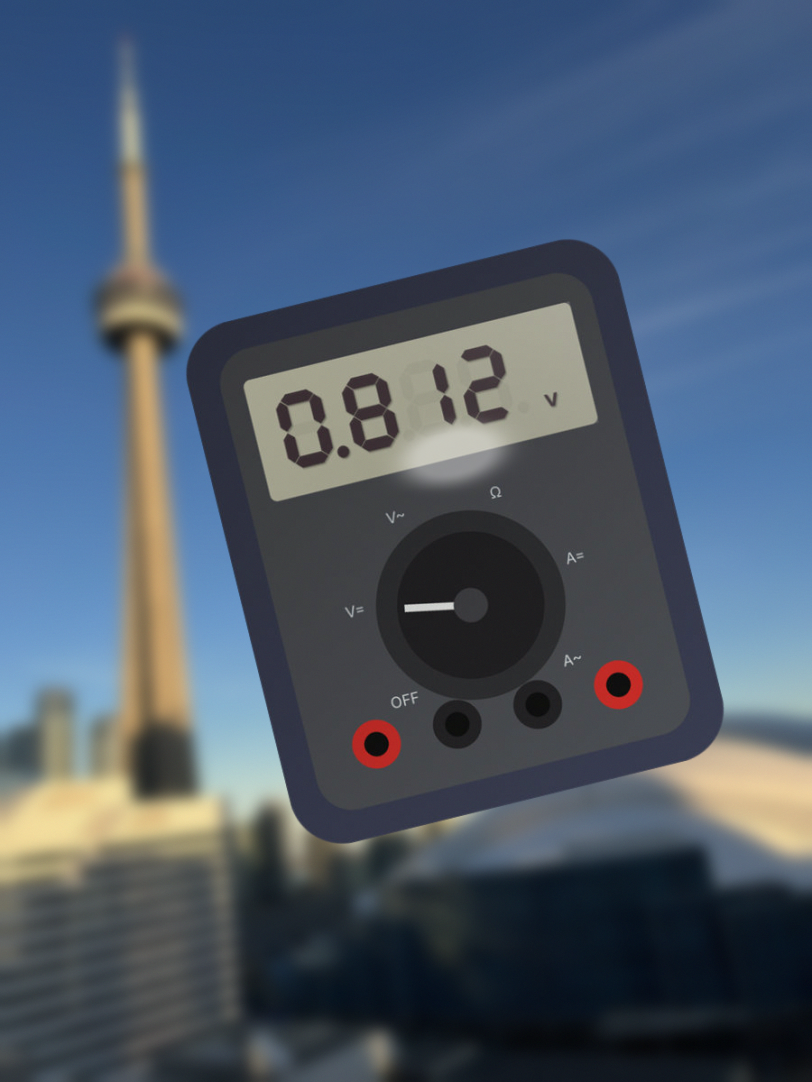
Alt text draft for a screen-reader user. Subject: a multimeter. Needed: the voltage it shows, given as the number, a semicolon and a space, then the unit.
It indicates 0.812; V
